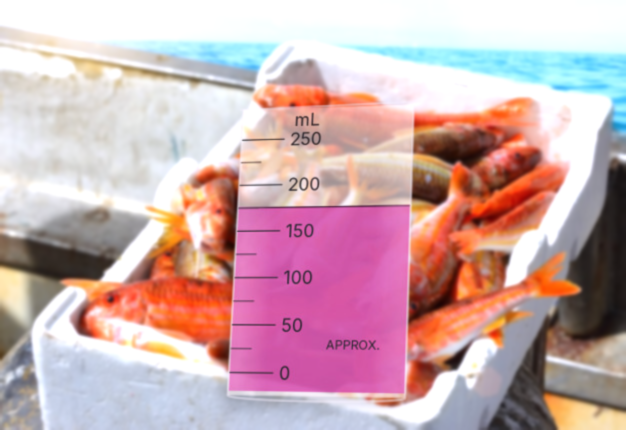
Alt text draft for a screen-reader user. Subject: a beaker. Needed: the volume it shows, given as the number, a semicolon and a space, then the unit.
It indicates 175; mL
